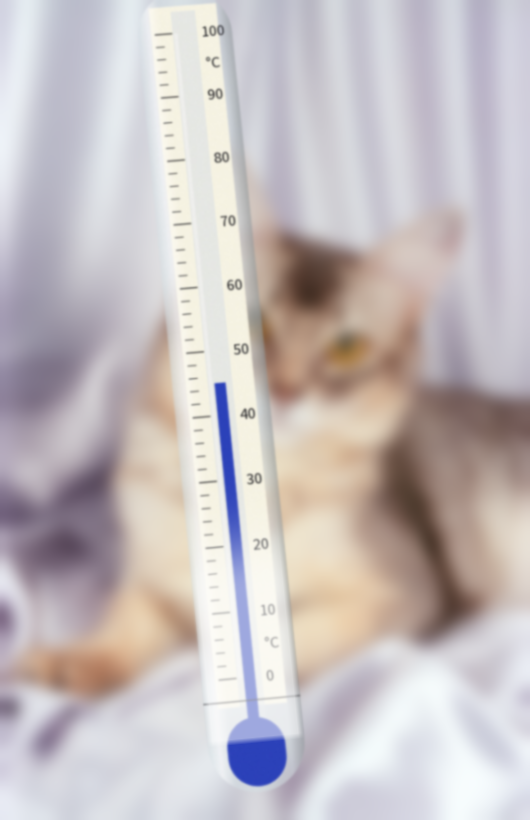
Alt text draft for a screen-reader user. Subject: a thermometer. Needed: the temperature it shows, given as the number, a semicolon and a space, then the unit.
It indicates 45; °C
